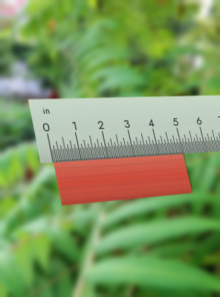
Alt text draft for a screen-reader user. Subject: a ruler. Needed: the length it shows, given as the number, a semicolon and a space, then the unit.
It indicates 5; in
